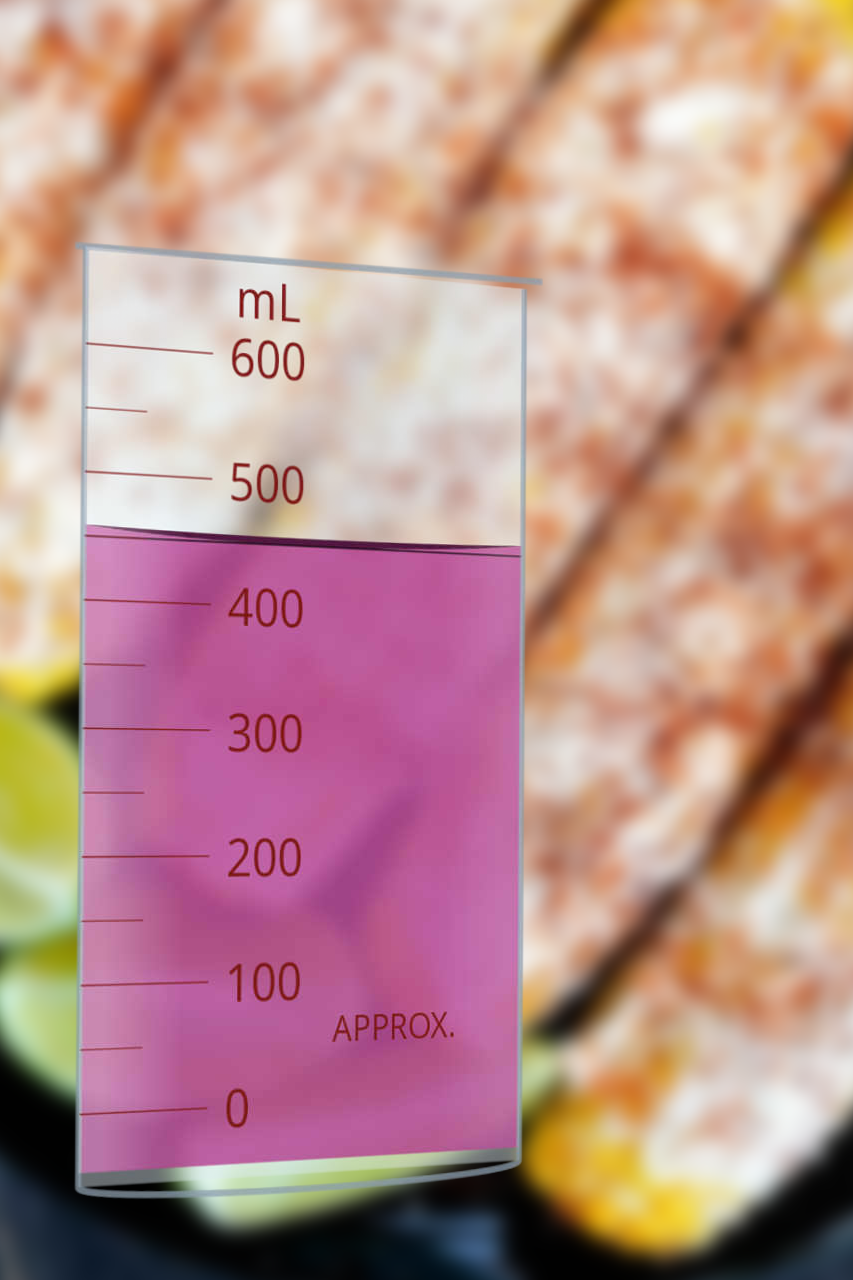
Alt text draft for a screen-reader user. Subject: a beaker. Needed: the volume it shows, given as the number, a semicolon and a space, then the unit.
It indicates 450; mL
